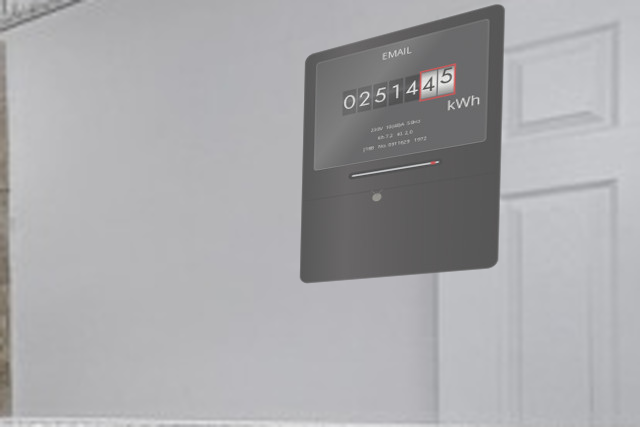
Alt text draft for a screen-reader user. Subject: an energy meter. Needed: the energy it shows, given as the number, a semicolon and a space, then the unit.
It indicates 2514.45; kWh
